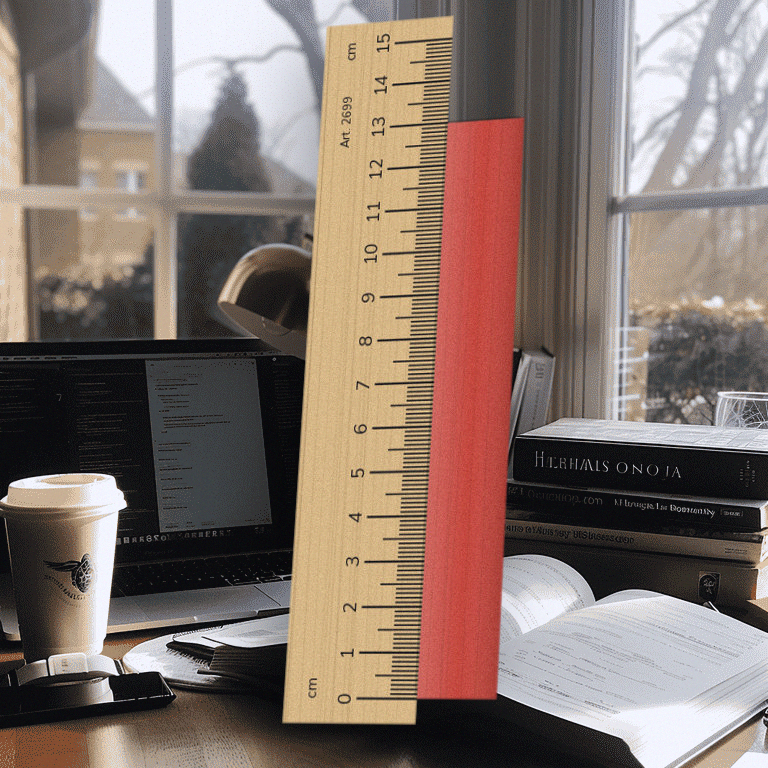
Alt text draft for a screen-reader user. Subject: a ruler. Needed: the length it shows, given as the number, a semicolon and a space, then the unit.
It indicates 13; cm
